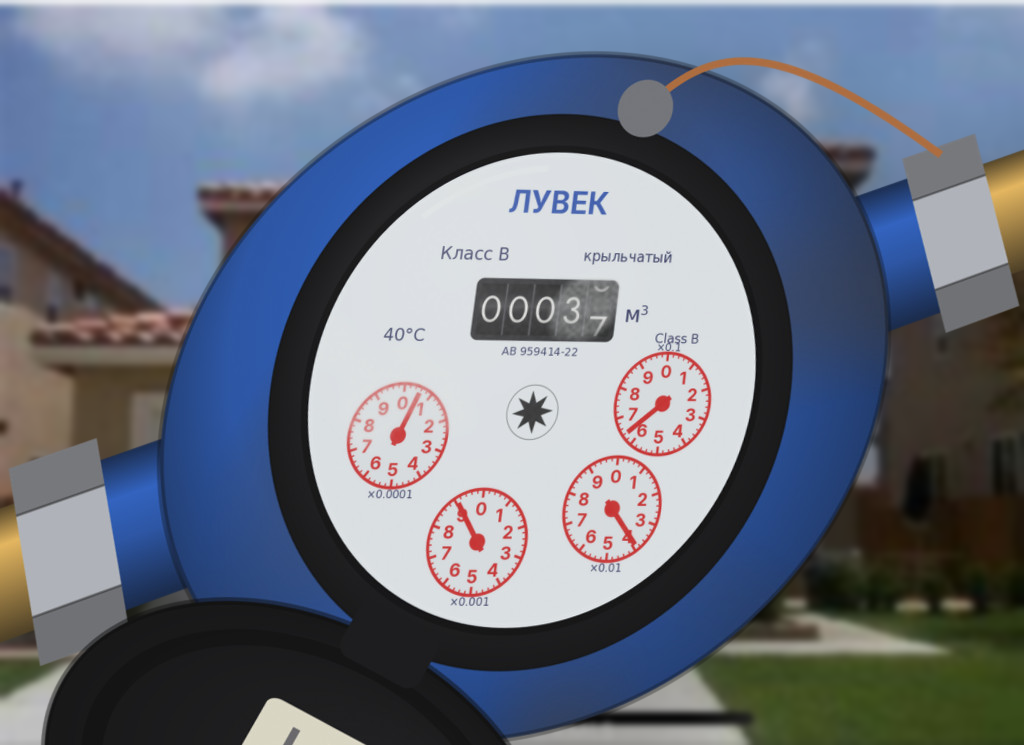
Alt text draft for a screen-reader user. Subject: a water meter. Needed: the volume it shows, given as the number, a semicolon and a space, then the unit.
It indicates 36.6390; m³
